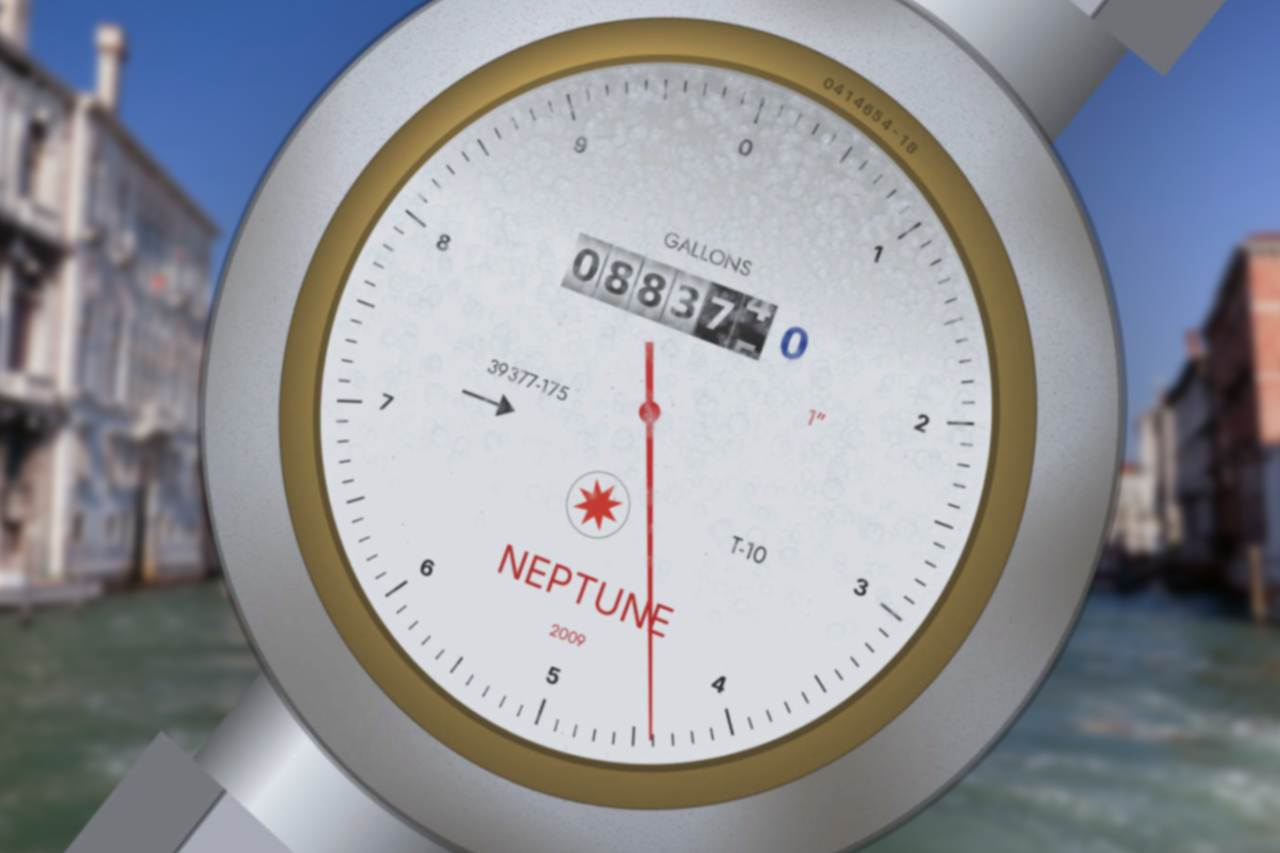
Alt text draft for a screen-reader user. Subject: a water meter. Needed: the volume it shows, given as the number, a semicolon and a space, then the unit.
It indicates 883744.4; gal
